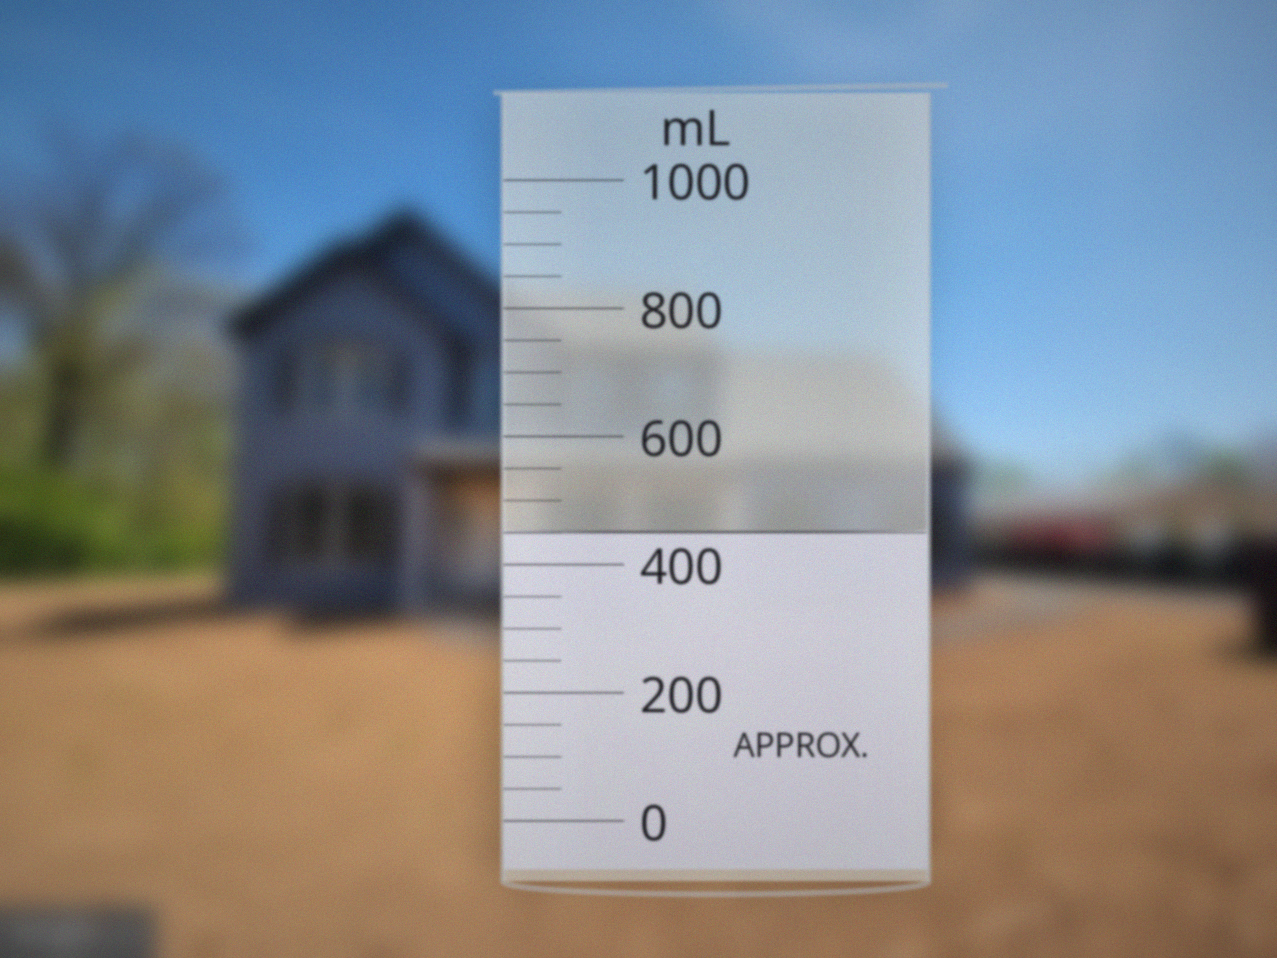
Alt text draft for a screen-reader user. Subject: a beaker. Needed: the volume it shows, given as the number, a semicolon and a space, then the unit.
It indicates 450; mL
